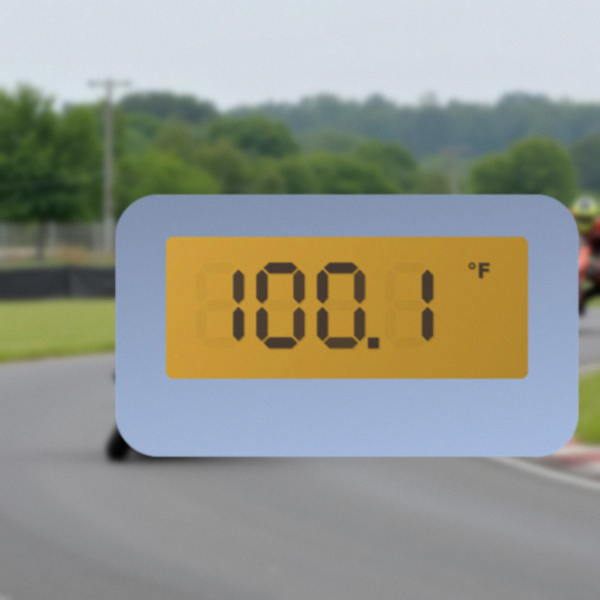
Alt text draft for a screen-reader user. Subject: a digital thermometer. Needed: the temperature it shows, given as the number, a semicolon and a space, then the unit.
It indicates 100.1; °F
